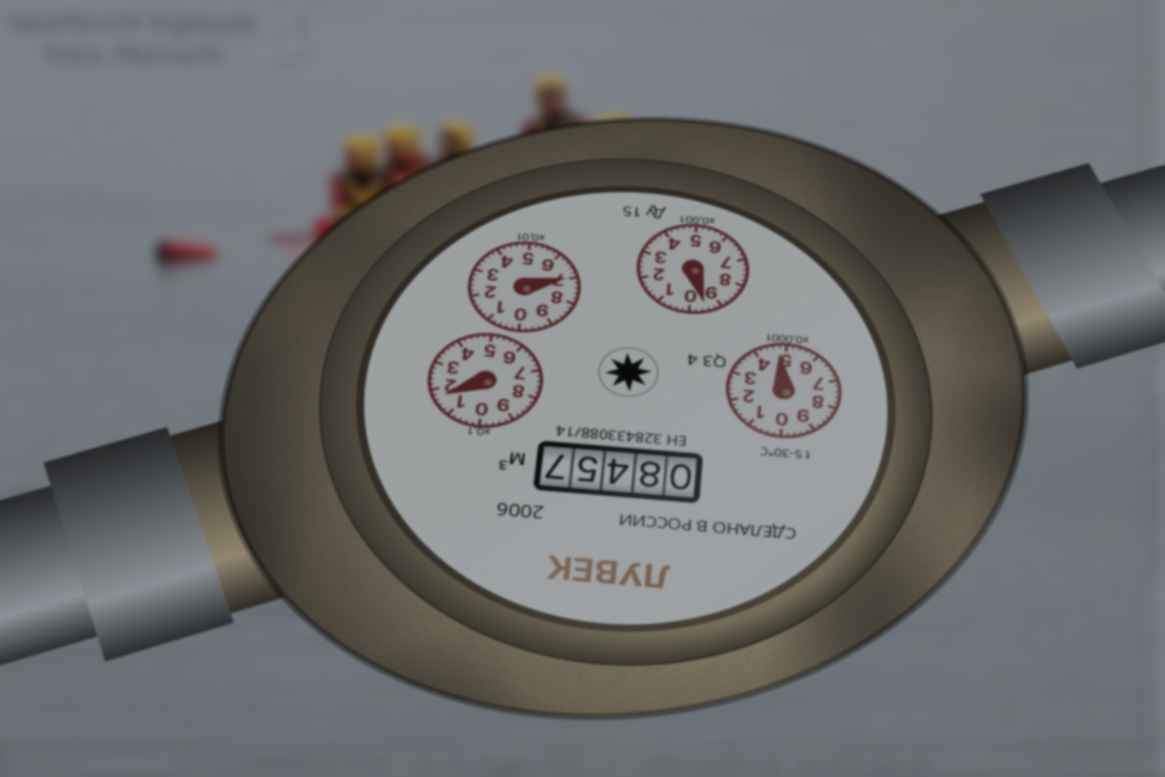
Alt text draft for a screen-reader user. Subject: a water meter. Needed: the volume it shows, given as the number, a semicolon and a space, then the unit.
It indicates 8457.1694; m³
